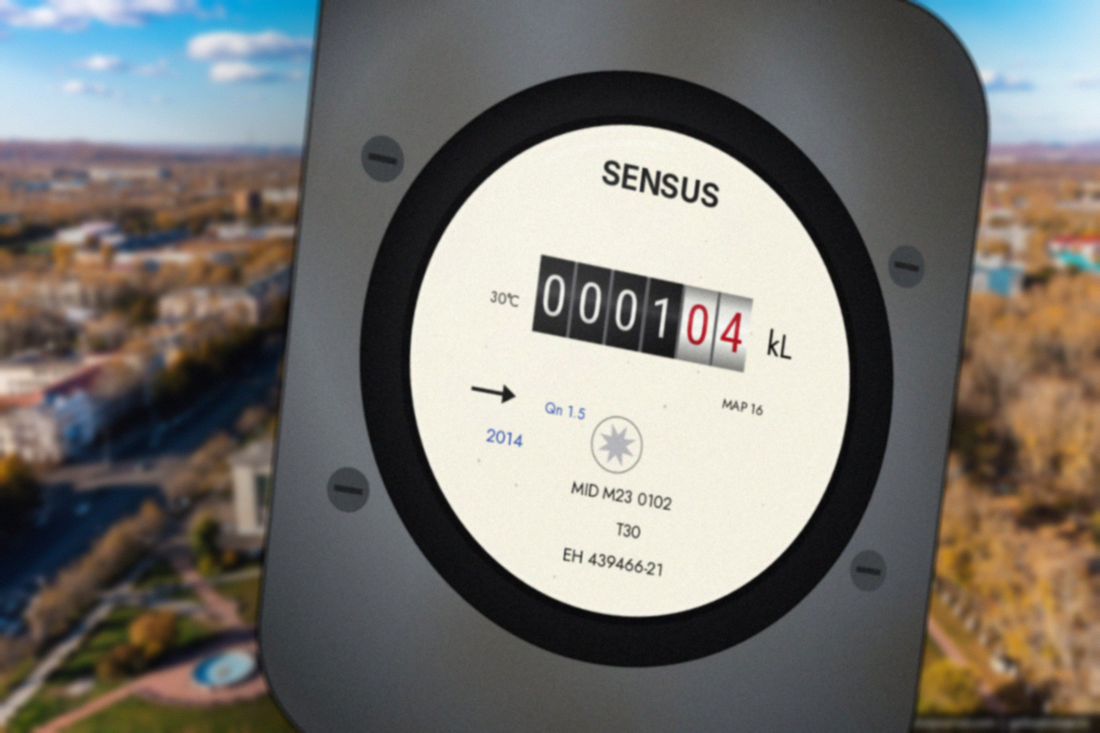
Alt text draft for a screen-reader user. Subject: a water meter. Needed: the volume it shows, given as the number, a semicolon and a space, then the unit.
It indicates 1.04; kL
